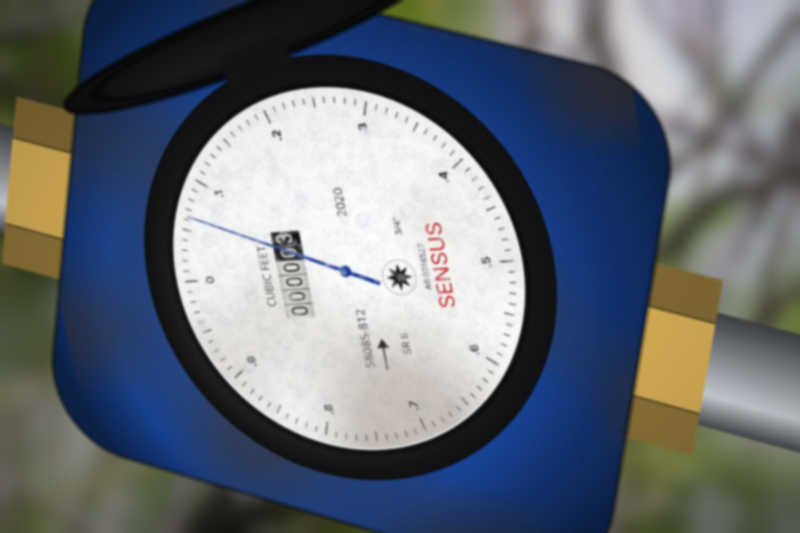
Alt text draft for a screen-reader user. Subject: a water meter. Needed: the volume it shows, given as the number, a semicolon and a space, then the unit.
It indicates 3.06; ft³
